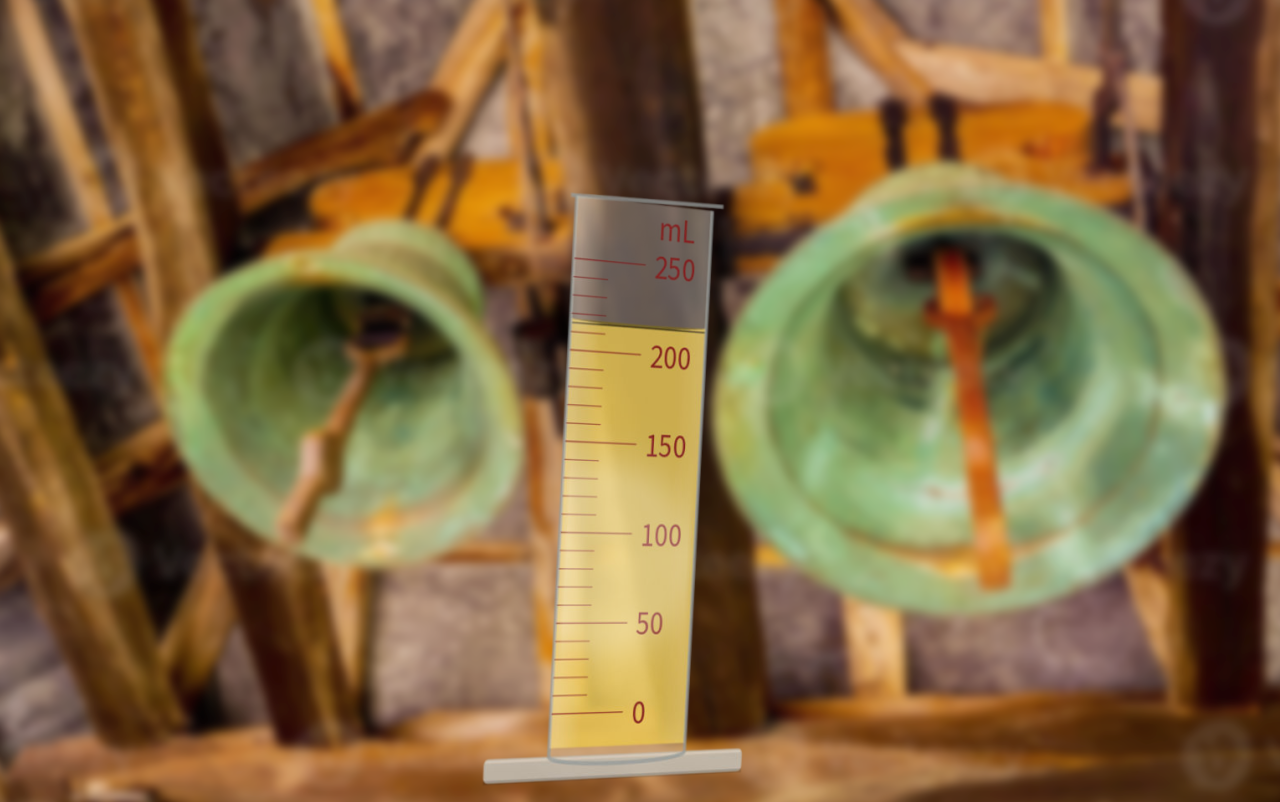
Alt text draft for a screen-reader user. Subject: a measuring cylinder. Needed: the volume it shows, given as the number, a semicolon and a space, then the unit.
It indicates 215; mL
